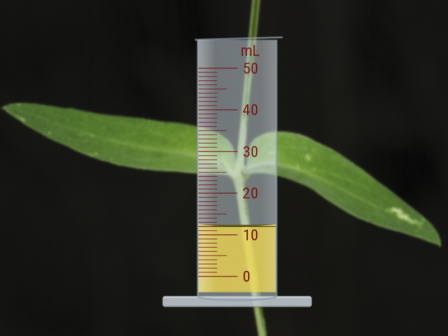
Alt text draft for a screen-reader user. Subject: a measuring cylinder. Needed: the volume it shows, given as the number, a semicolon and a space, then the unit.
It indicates 12; mL
